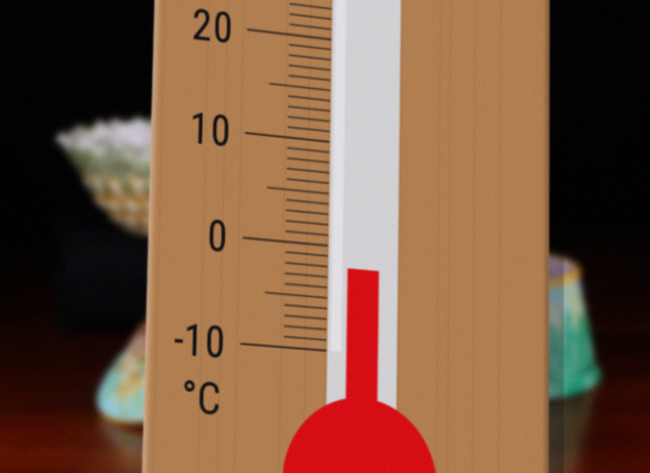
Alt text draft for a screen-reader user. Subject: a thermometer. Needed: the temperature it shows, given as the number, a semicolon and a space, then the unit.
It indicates -2; °C
